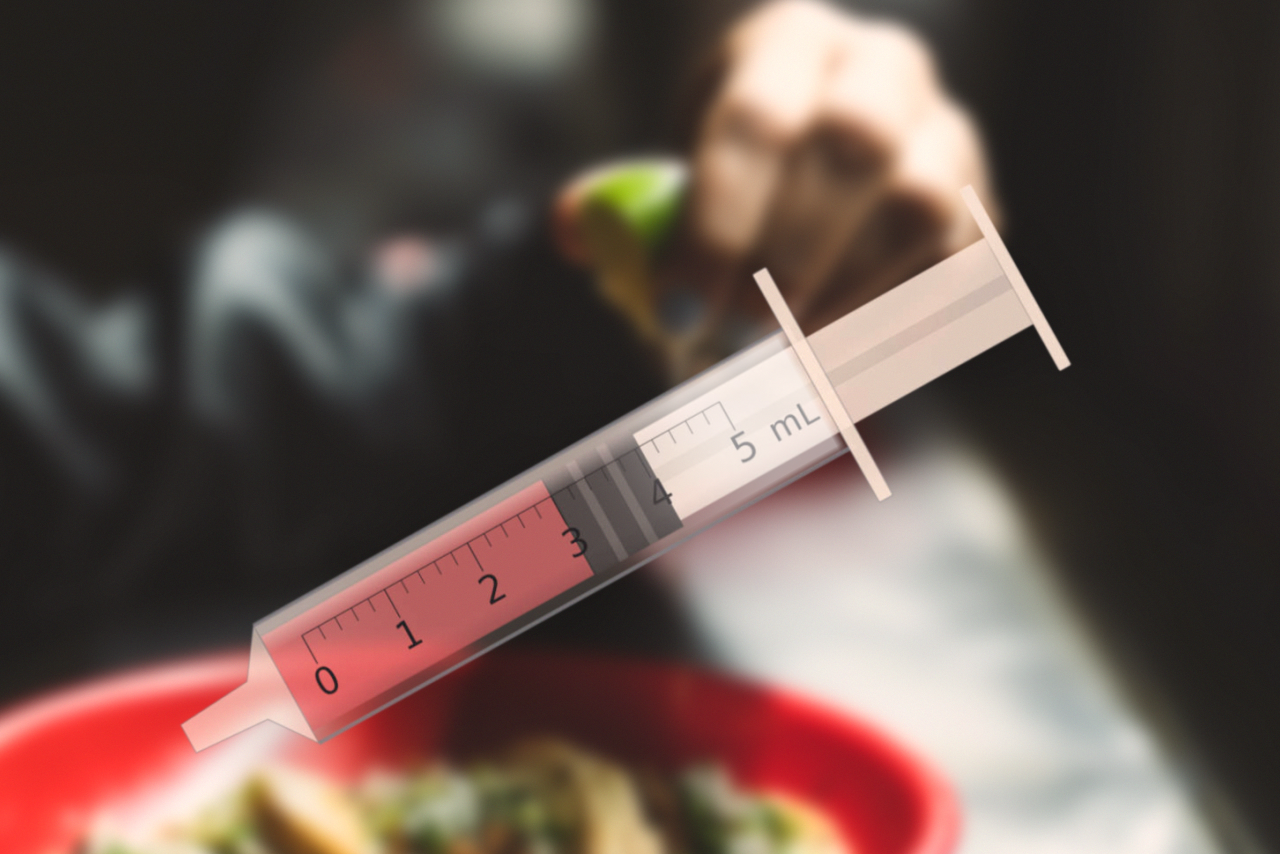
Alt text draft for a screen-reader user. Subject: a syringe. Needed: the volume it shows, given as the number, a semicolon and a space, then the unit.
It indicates 3; mL
